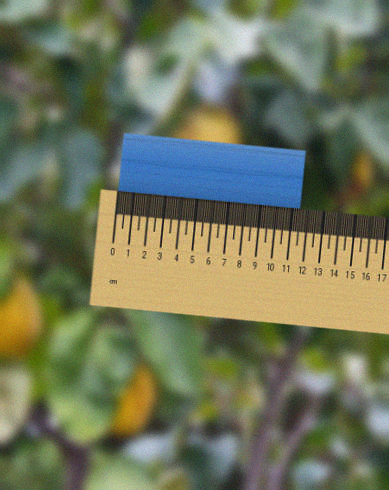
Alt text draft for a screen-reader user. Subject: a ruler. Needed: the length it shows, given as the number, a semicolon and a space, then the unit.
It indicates 11.5; cm
